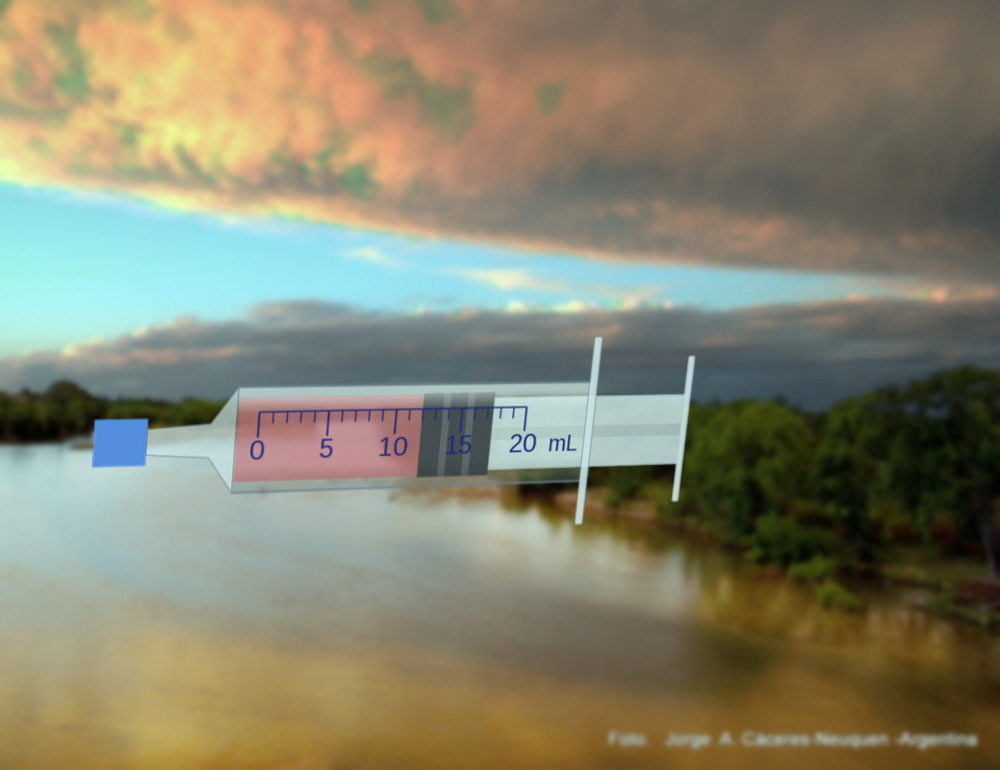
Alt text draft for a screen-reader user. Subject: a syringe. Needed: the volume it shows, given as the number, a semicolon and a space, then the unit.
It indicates 12; mL
